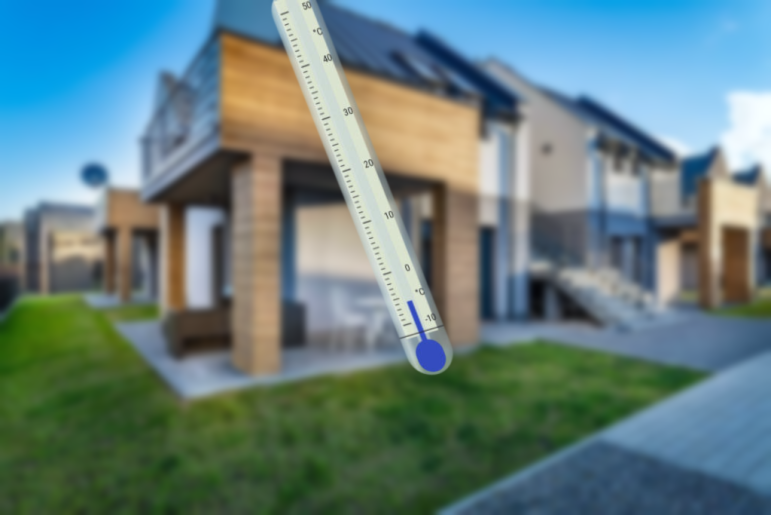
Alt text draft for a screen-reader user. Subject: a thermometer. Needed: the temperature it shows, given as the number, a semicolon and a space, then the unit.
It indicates -6; °C
